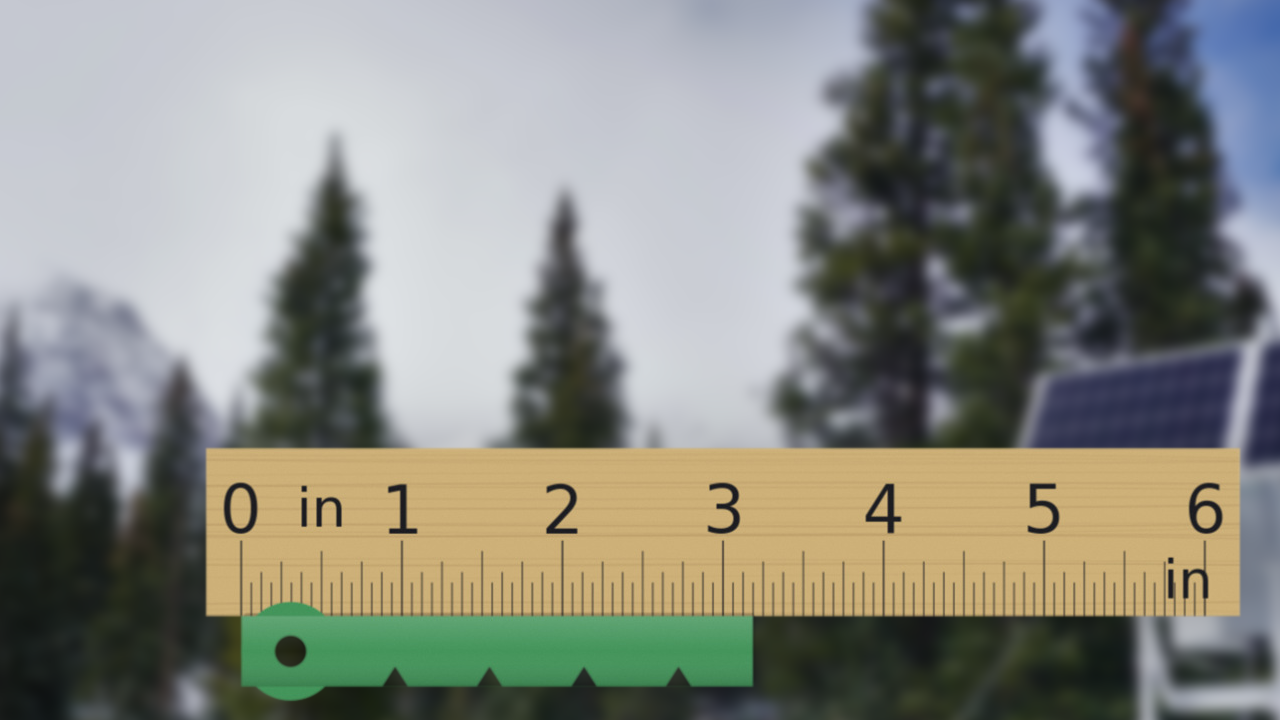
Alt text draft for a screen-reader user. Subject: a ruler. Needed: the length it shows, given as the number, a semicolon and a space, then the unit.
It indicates 3.1875; in
